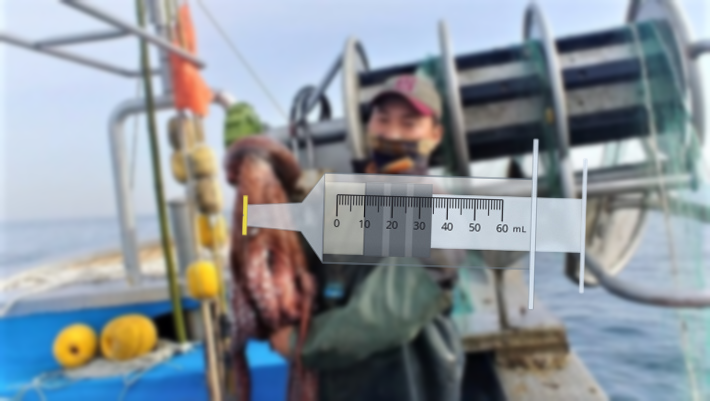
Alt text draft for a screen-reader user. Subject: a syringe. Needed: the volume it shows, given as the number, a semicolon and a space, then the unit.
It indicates 10; mL
